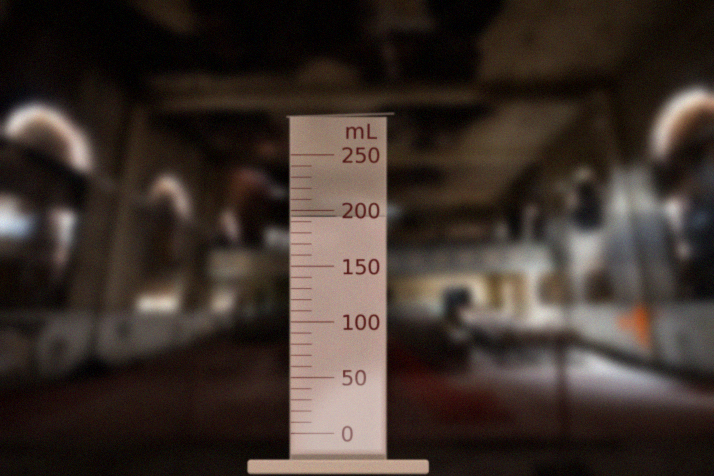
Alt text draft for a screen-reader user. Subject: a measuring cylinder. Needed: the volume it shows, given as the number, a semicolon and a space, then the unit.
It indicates 195; mL
